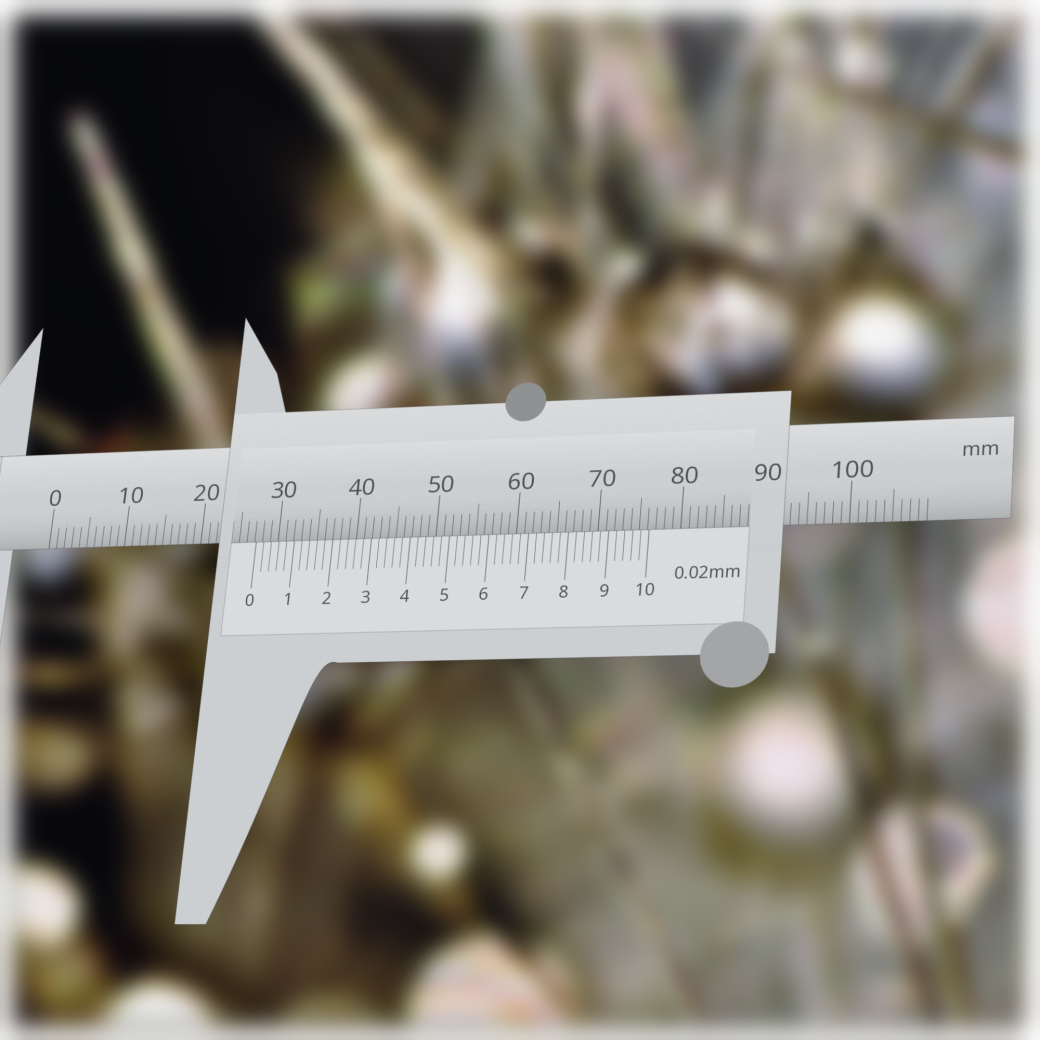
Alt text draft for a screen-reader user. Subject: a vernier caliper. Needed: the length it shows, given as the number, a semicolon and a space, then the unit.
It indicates 27.2; mm
